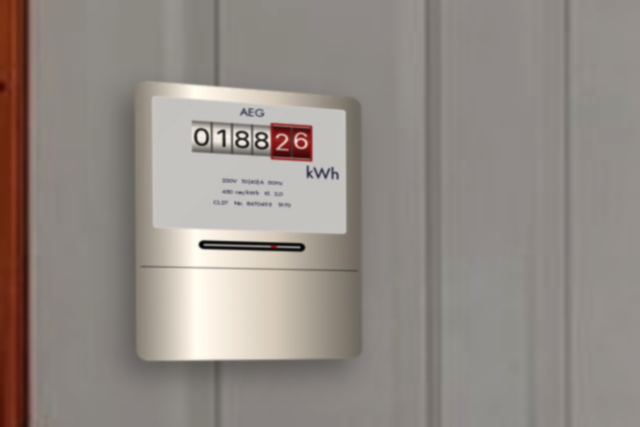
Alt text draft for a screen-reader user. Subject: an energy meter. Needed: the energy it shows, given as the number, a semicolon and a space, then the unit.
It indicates 188.26; kWh
